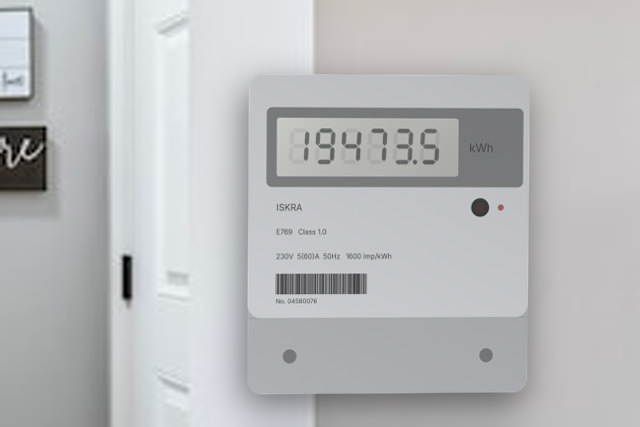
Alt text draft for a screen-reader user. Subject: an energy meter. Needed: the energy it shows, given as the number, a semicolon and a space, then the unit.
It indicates 19473.5; kWh
